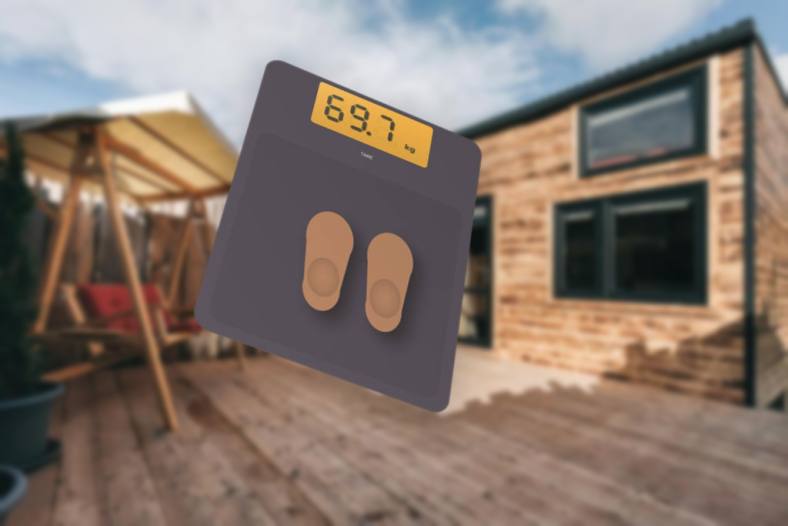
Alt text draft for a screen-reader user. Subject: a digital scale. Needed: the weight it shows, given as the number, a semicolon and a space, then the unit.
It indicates 69.7; kg
